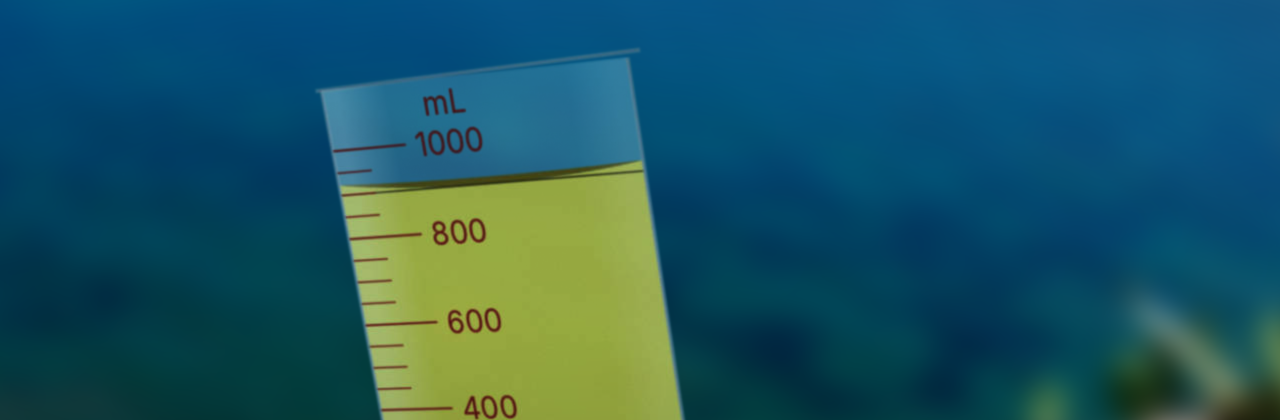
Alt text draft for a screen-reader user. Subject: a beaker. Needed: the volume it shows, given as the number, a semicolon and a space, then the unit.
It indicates 900; mL
